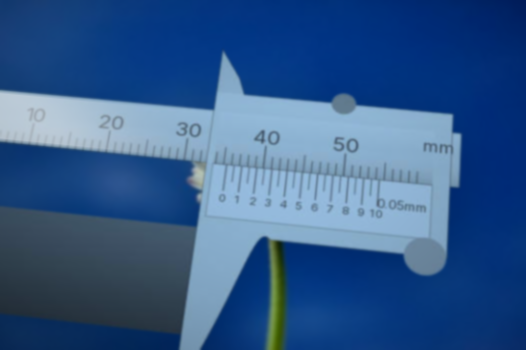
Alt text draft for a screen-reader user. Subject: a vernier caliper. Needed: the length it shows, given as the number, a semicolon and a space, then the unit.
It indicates 35.4; mm
